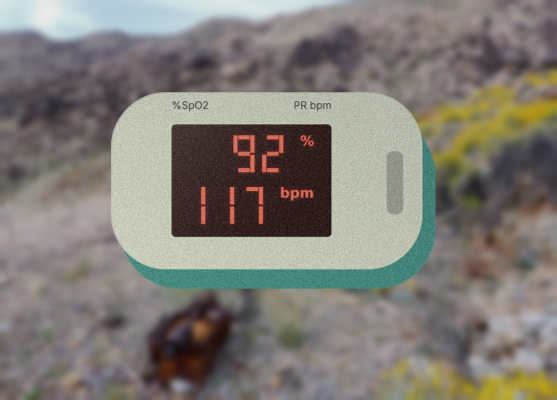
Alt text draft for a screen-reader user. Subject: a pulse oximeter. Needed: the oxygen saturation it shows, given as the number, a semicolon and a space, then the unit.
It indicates 92; %
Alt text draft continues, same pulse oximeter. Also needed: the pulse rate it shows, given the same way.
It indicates 117; bpm
